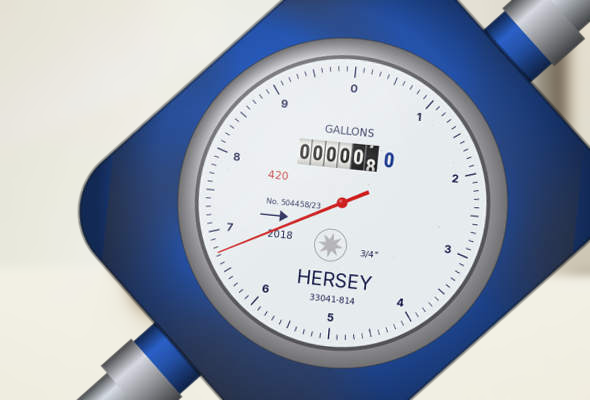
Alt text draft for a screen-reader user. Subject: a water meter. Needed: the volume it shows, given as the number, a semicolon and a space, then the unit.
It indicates 76.7; gal
